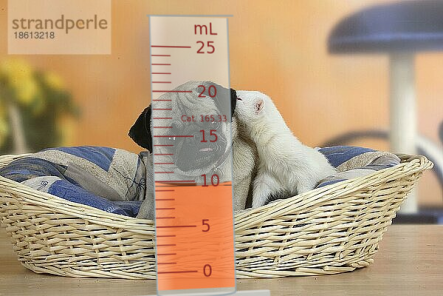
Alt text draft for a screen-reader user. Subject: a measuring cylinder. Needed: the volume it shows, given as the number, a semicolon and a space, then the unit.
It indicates 9.5; mL
